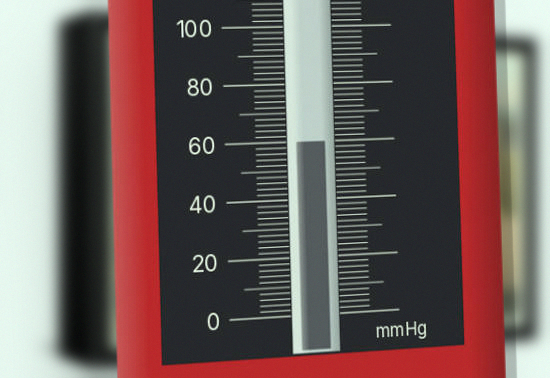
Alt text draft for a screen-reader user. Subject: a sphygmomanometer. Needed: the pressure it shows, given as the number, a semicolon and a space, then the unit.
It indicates 60; mmHg
